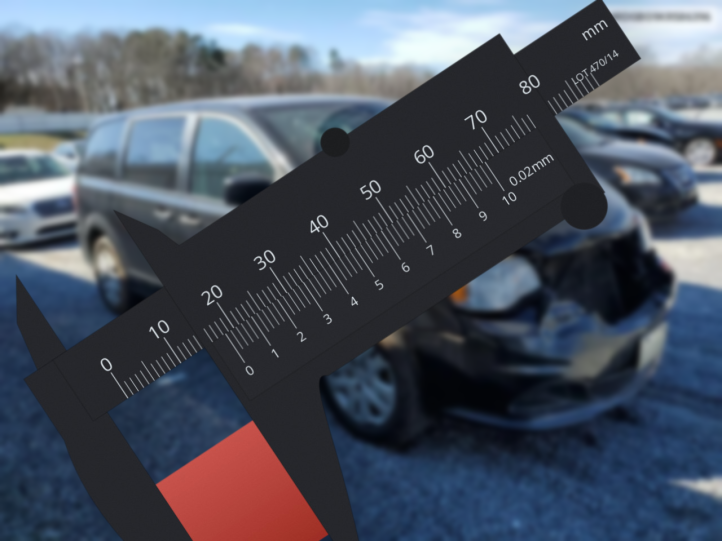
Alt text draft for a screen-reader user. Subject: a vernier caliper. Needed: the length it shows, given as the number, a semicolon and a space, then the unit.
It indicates 18.4; mm
